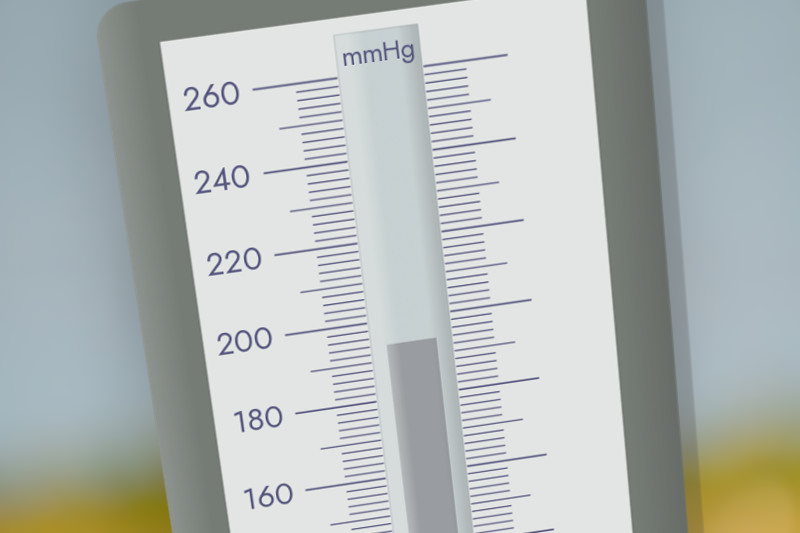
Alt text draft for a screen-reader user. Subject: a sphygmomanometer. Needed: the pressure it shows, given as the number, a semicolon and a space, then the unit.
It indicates 194; mmHg
